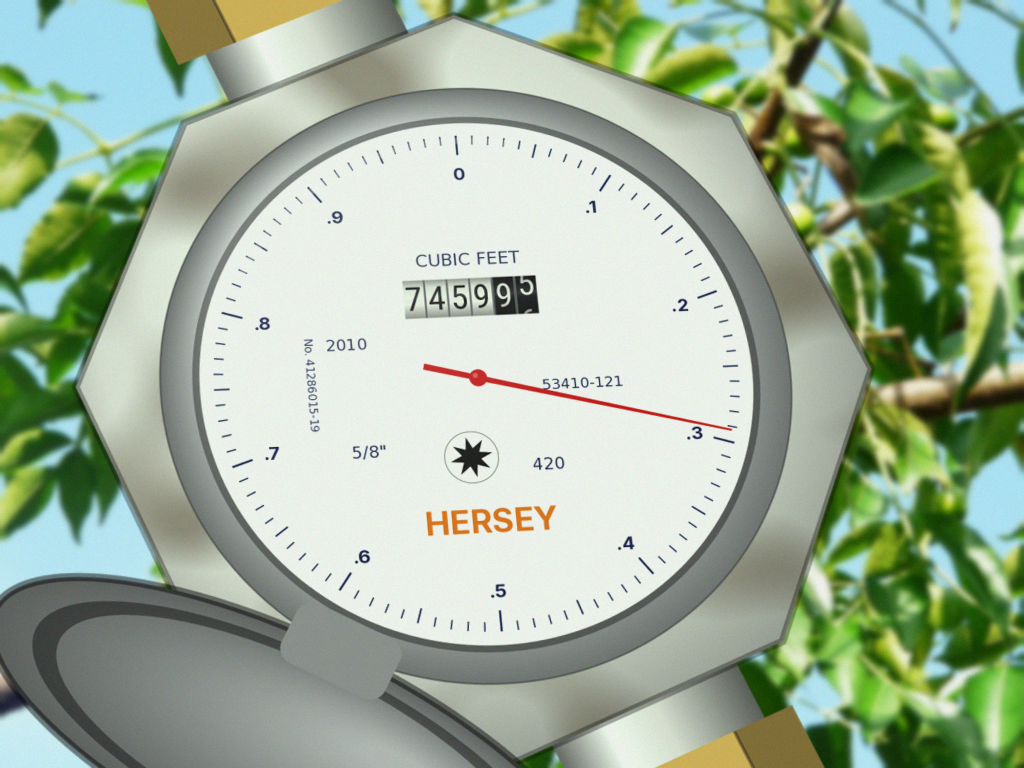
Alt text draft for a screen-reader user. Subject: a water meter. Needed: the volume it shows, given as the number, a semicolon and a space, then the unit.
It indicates 745995.29; ft³
